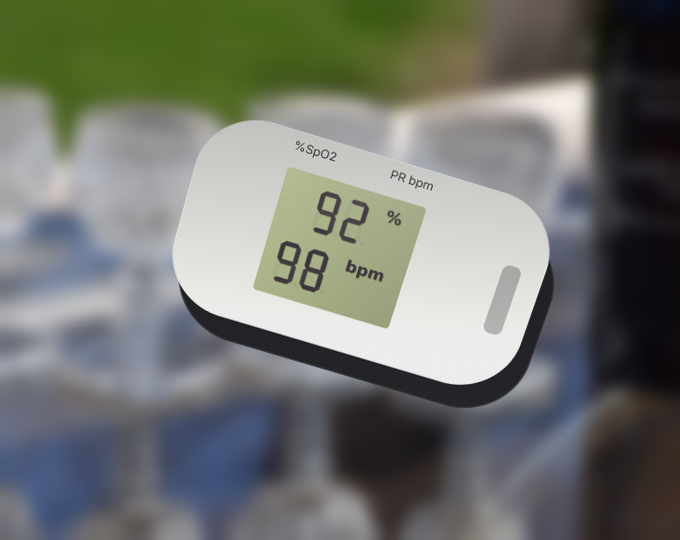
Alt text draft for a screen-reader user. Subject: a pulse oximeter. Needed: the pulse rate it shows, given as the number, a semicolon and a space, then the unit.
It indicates 98; bpm
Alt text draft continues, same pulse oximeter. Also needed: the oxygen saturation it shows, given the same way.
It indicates 92; %
